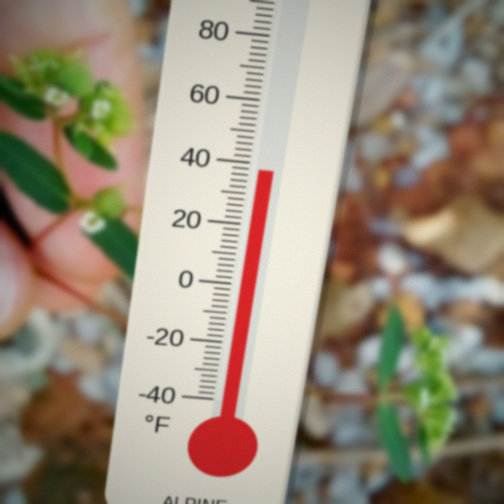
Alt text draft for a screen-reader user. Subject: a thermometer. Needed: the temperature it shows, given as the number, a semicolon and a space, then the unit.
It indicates 38; °F
